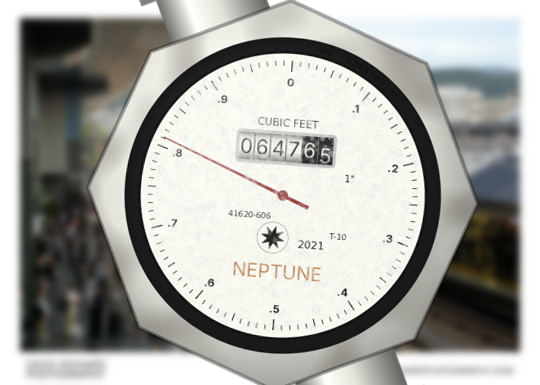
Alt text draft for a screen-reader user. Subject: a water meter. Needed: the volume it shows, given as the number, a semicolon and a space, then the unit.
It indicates 64764.81; ft³
